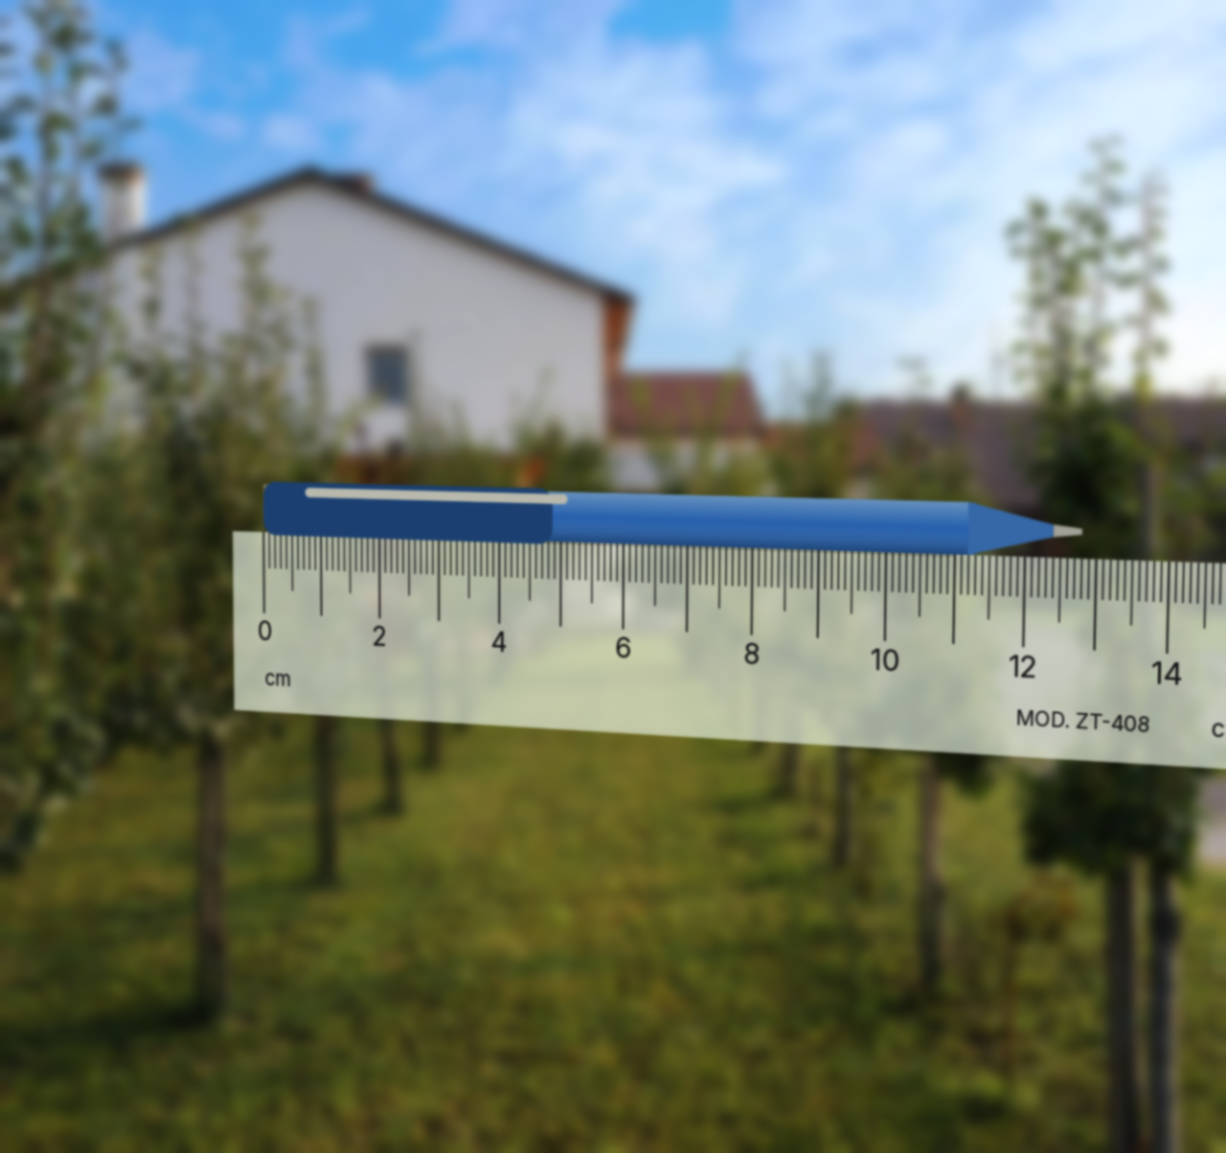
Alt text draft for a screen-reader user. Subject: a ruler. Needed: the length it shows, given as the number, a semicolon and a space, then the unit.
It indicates 12.8; cm
